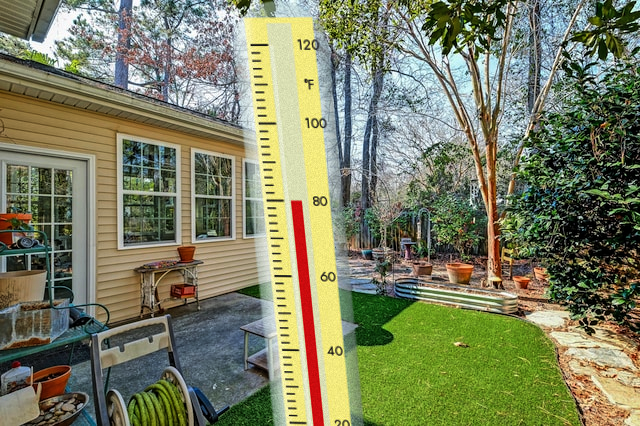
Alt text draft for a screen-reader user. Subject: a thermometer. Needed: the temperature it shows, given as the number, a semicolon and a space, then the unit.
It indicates 80; °F
